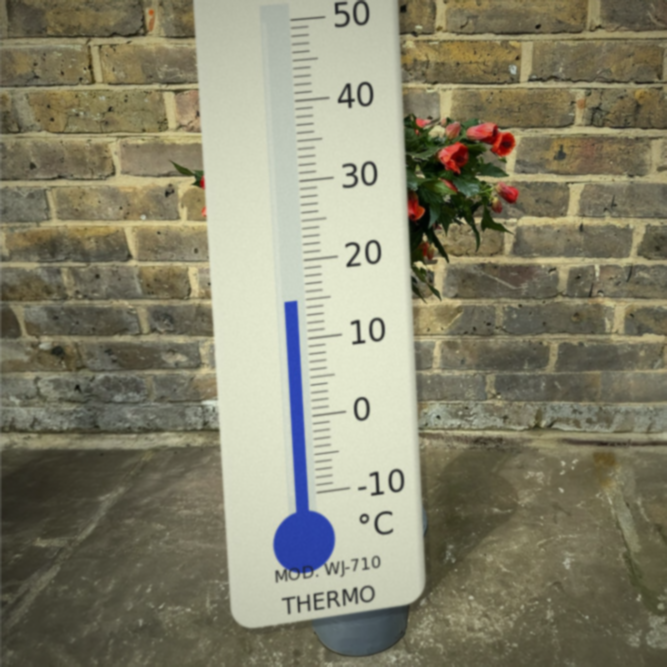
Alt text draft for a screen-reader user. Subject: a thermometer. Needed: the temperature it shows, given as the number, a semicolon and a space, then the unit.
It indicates 15; °C
